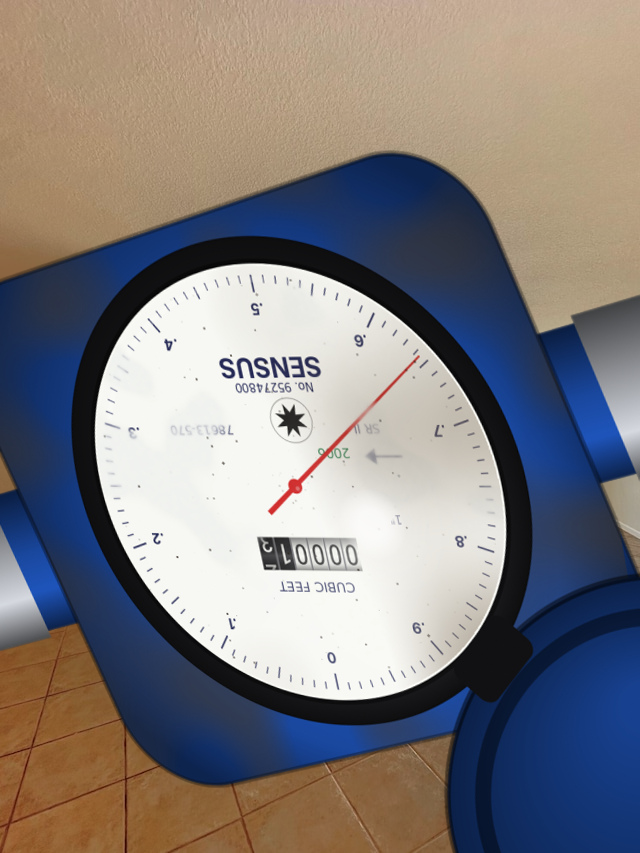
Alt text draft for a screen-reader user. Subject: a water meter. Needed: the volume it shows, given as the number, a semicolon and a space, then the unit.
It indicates 12.64; ft³
